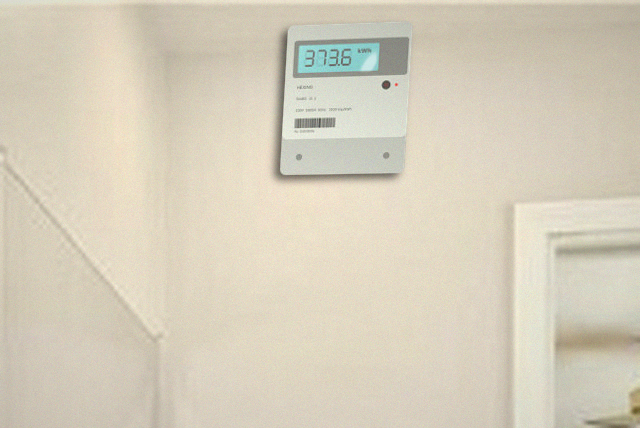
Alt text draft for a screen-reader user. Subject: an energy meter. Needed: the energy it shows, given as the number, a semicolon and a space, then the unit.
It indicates 373.6; kWh
